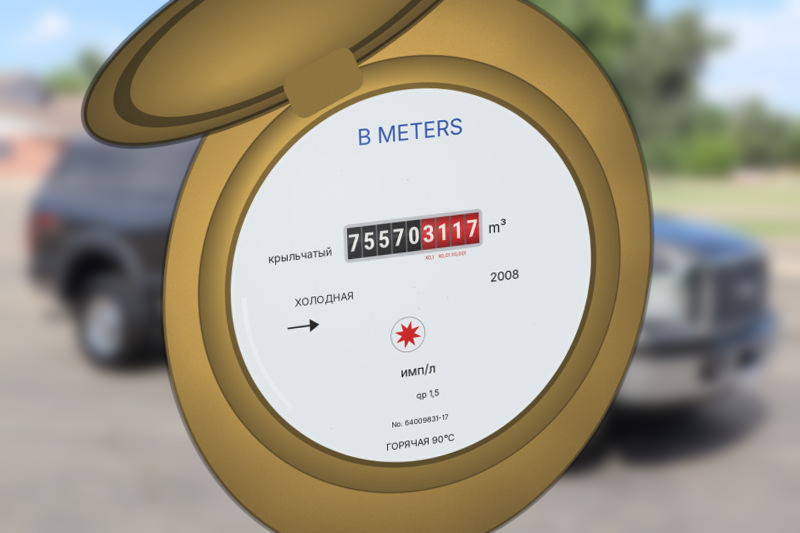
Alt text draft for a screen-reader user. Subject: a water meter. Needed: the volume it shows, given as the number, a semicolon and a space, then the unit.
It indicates 75570.3117; m³
